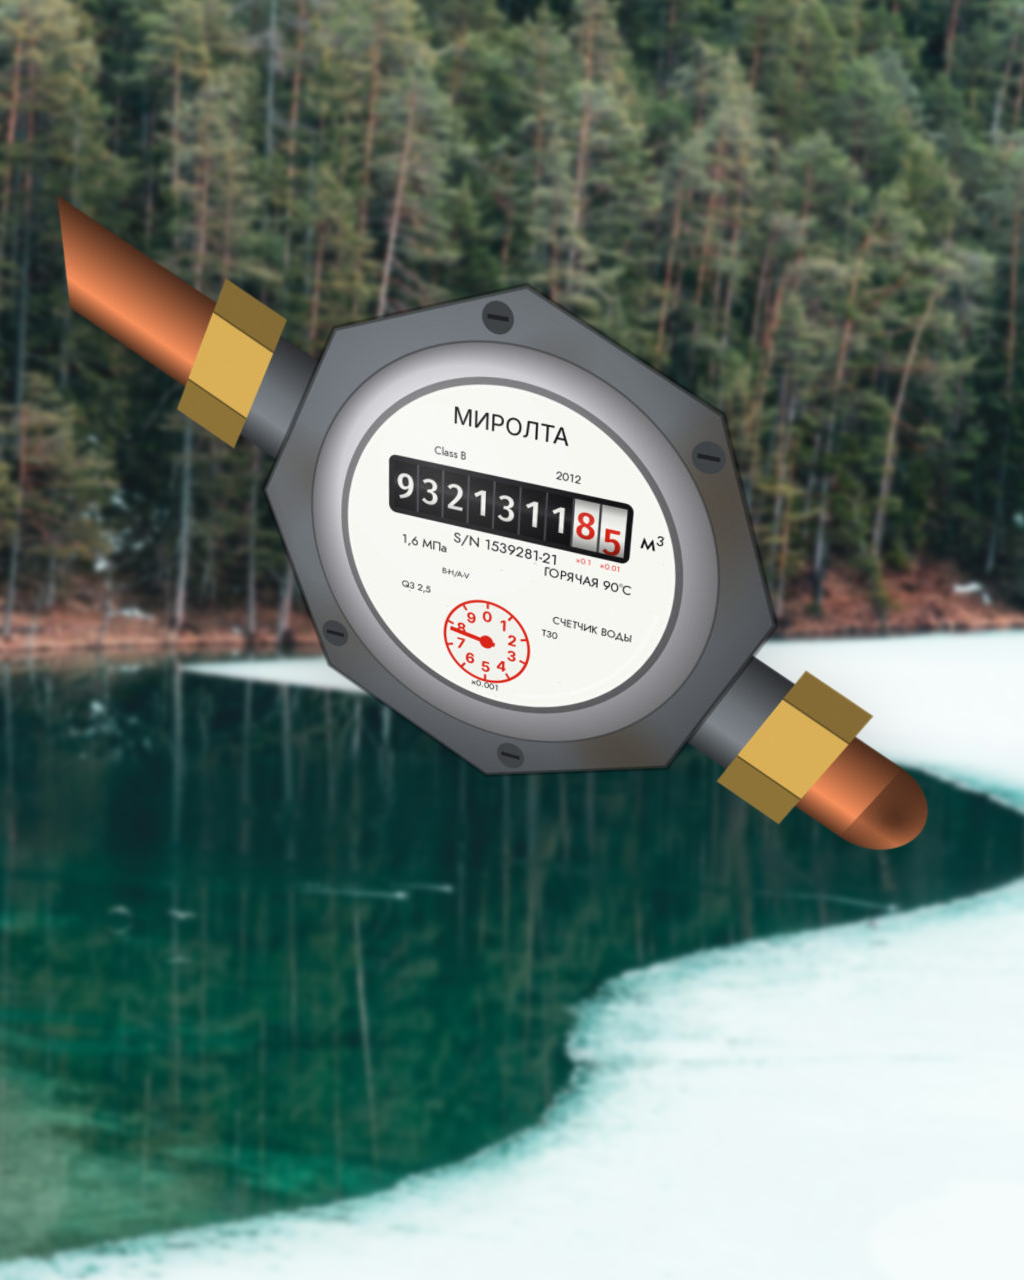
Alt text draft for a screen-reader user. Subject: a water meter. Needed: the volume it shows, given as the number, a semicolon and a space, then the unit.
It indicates 9321311.847; m³
